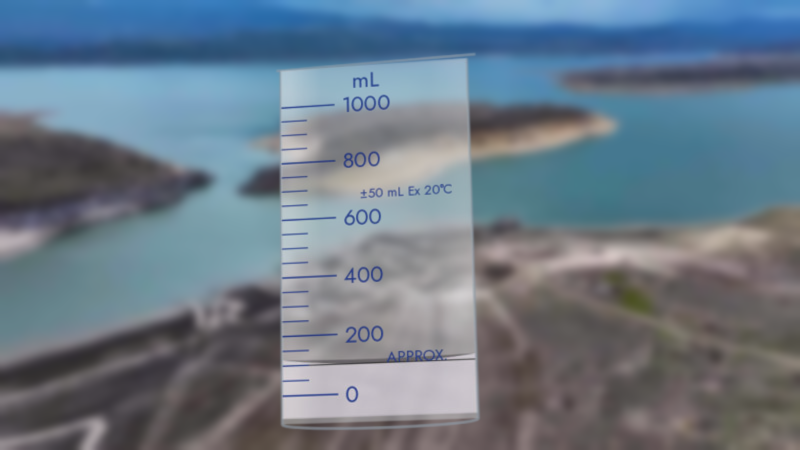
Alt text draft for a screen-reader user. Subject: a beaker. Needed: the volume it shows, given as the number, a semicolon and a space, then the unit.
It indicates 100; mL
